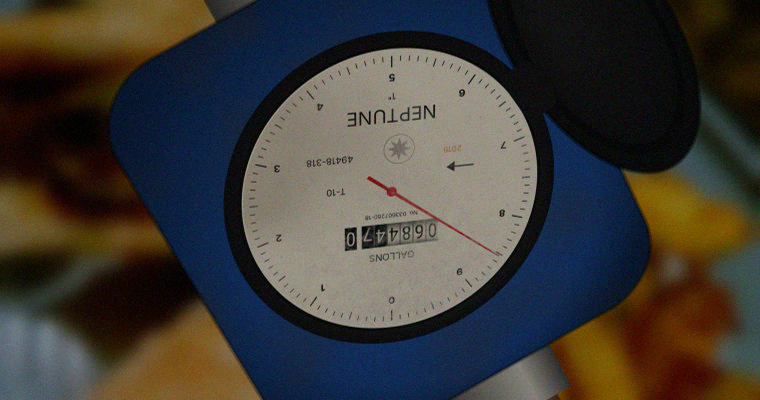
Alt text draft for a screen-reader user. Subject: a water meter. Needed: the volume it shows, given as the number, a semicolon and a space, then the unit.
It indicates 684468.5; gal
